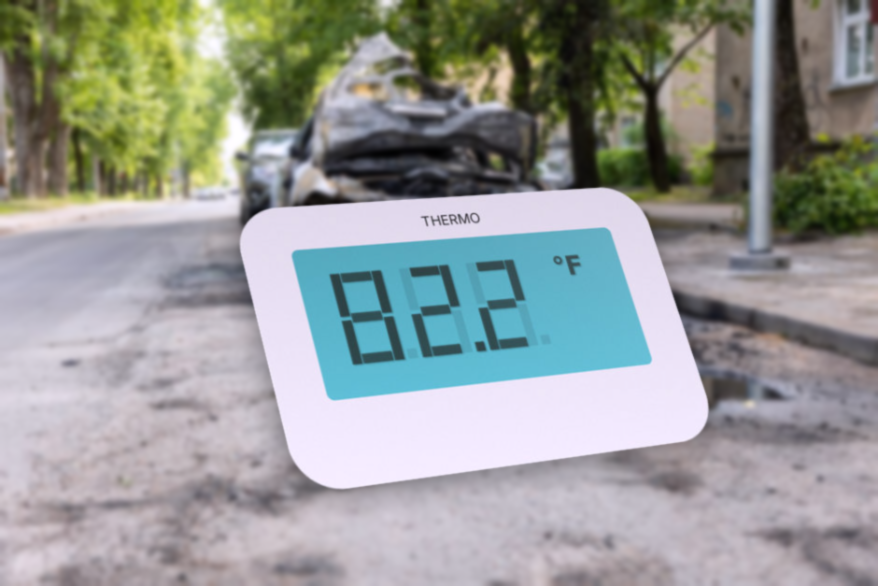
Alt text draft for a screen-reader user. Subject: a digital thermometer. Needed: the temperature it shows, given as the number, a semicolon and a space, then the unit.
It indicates 82.2; °F
